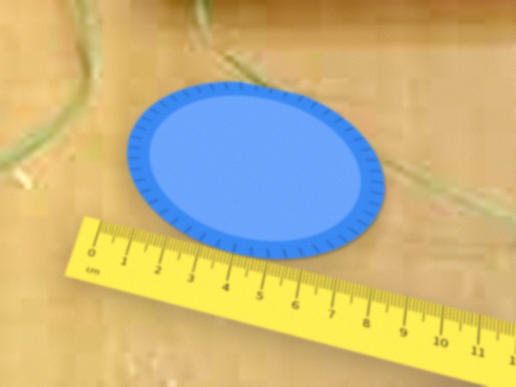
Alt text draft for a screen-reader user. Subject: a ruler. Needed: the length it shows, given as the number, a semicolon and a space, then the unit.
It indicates 8; cm
